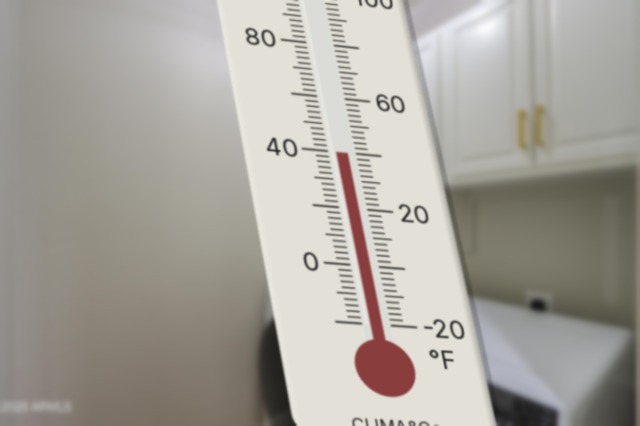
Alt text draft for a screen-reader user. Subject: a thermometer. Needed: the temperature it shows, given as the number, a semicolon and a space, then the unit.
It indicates 40; °F
